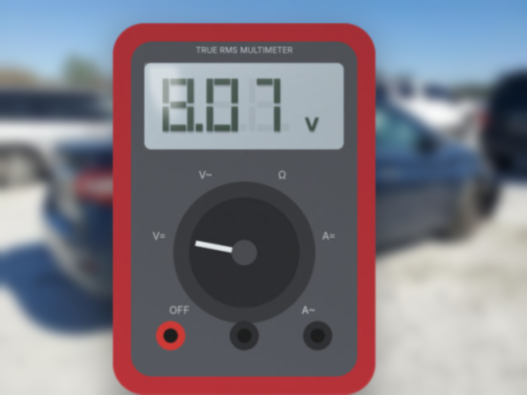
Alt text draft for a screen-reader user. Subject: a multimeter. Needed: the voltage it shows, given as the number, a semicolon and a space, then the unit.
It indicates 8.07; V
